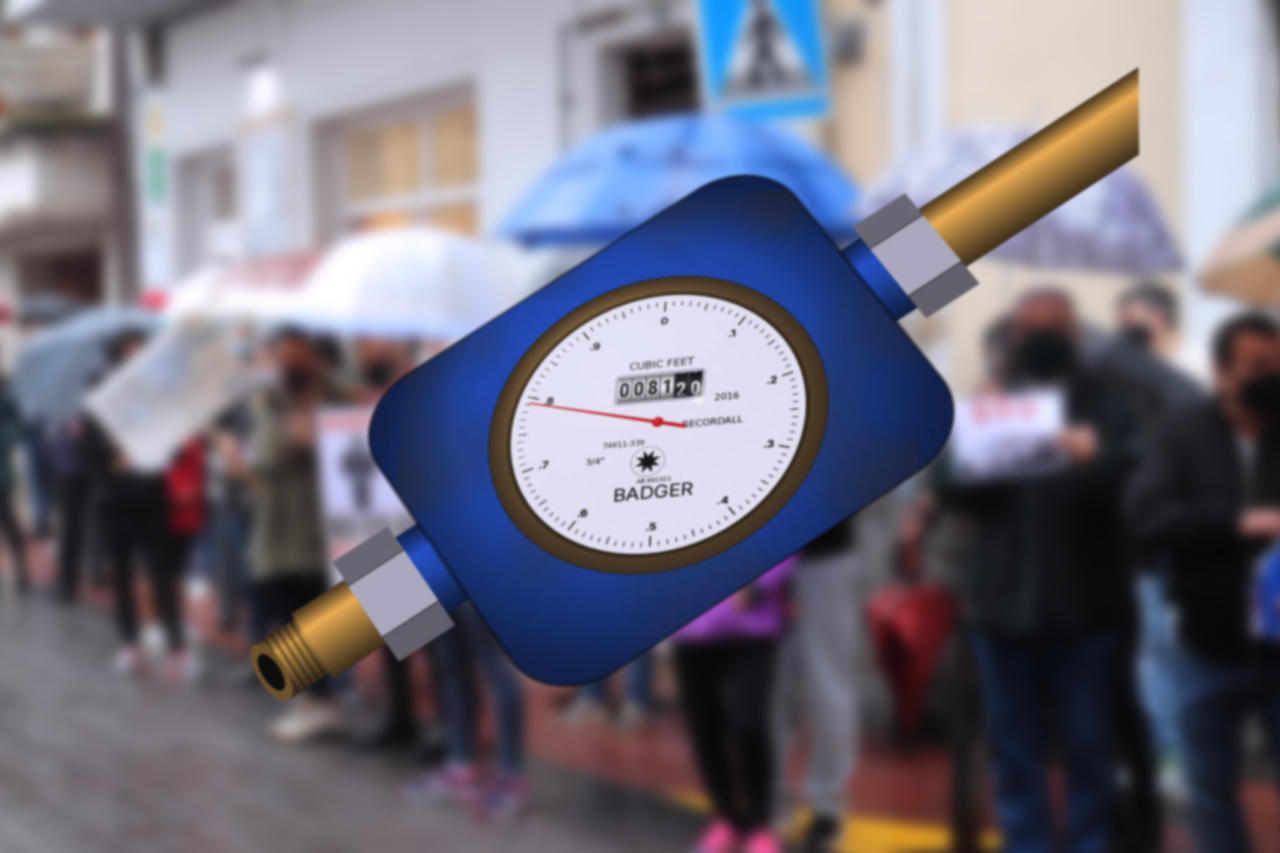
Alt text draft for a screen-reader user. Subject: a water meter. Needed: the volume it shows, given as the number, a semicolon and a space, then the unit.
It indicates 8119.79; ft³
